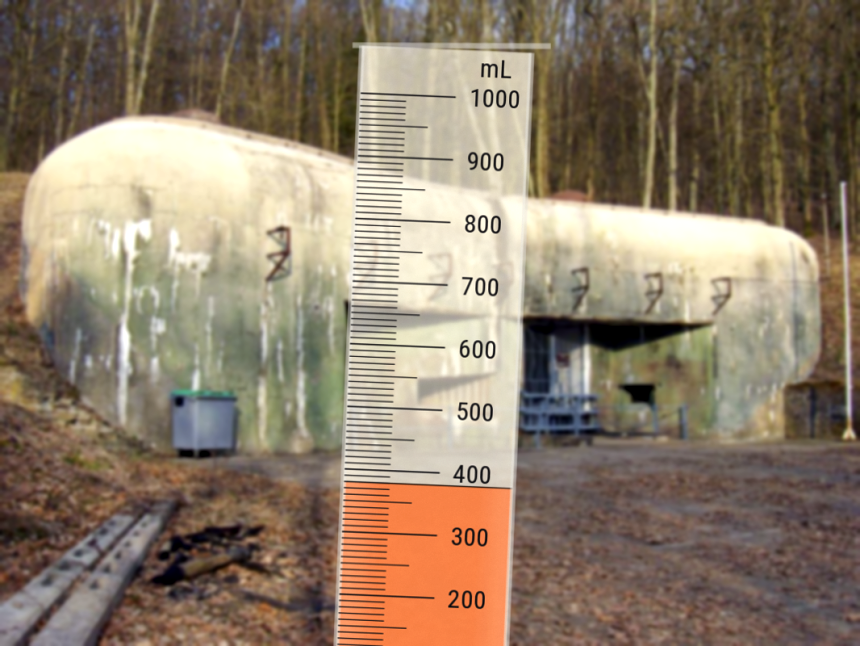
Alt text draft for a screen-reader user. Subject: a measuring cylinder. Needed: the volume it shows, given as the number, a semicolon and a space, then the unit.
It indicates 380; mL
